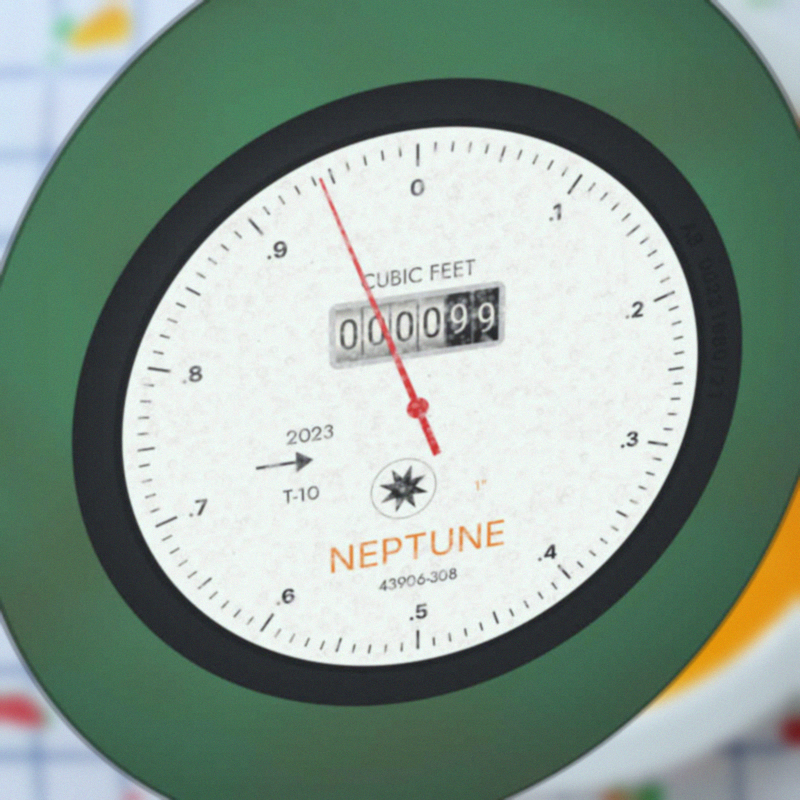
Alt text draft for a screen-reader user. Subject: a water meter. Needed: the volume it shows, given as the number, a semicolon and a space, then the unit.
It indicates 98.94; ft³
